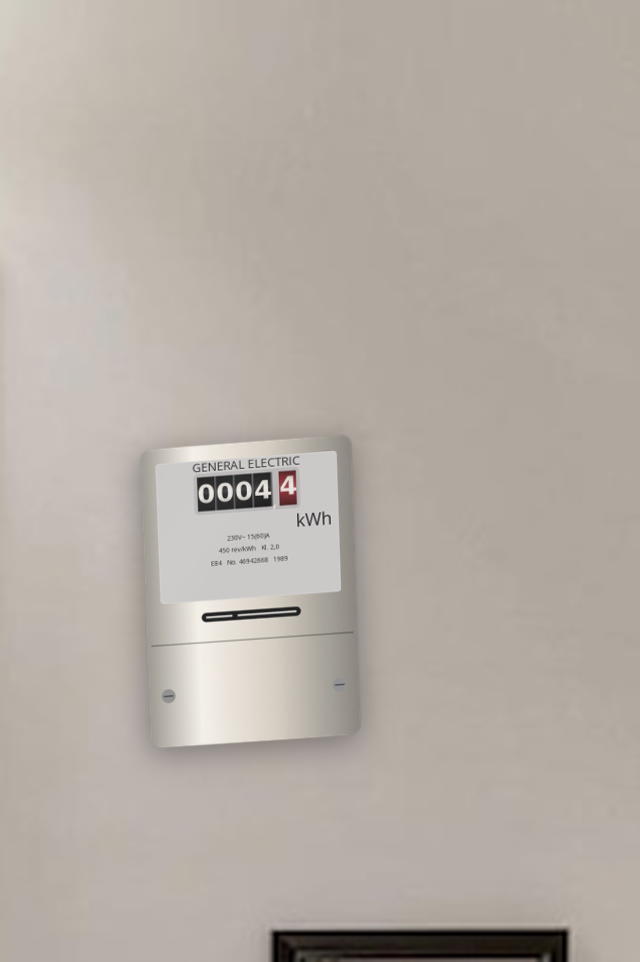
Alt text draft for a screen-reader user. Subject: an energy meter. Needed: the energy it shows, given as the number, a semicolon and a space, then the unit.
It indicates 4.4; kWh
